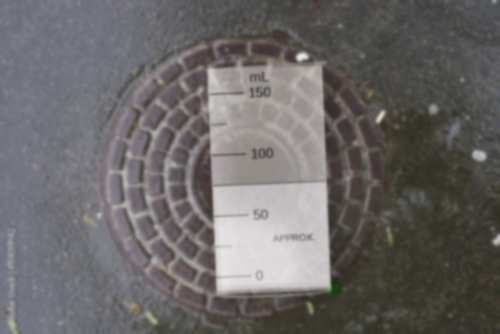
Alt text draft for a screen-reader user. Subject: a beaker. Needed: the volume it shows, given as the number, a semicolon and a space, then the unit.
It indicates 75; mL
